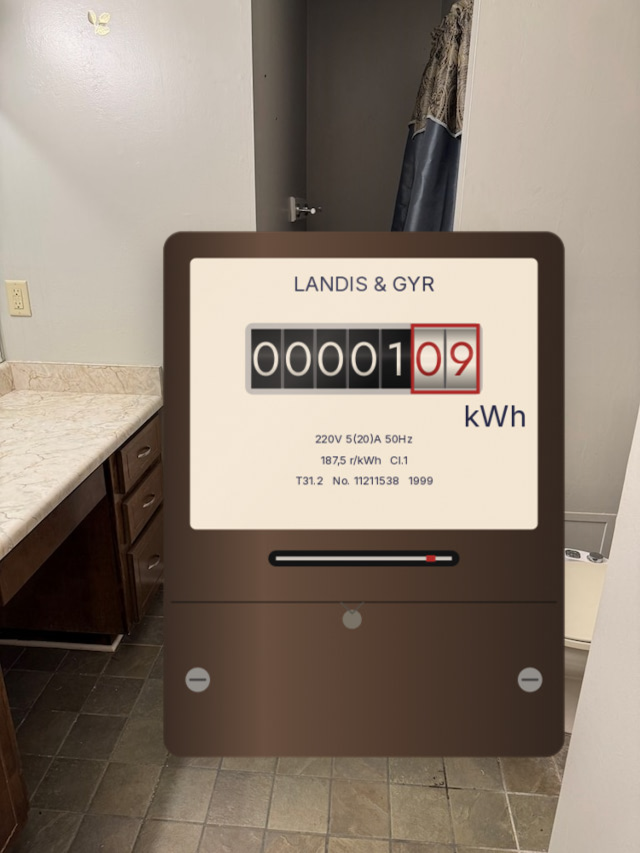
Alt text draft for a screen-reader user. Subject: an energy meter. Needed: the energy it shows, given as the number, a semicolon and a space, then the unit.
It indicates 1.09; kWh
